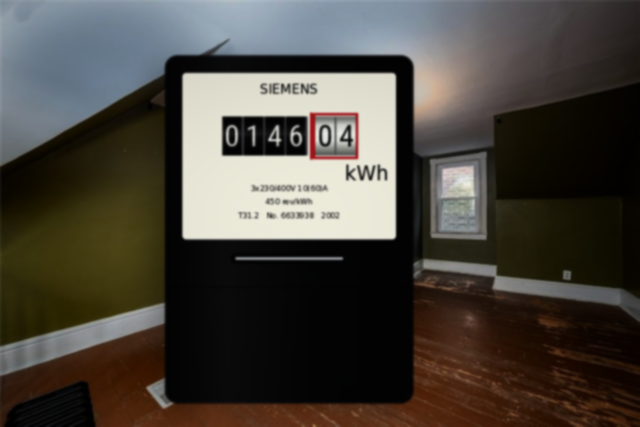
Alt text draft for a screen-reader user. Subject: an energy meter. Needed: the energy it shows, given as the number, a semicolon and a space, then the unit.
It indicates 146.04; kWh
